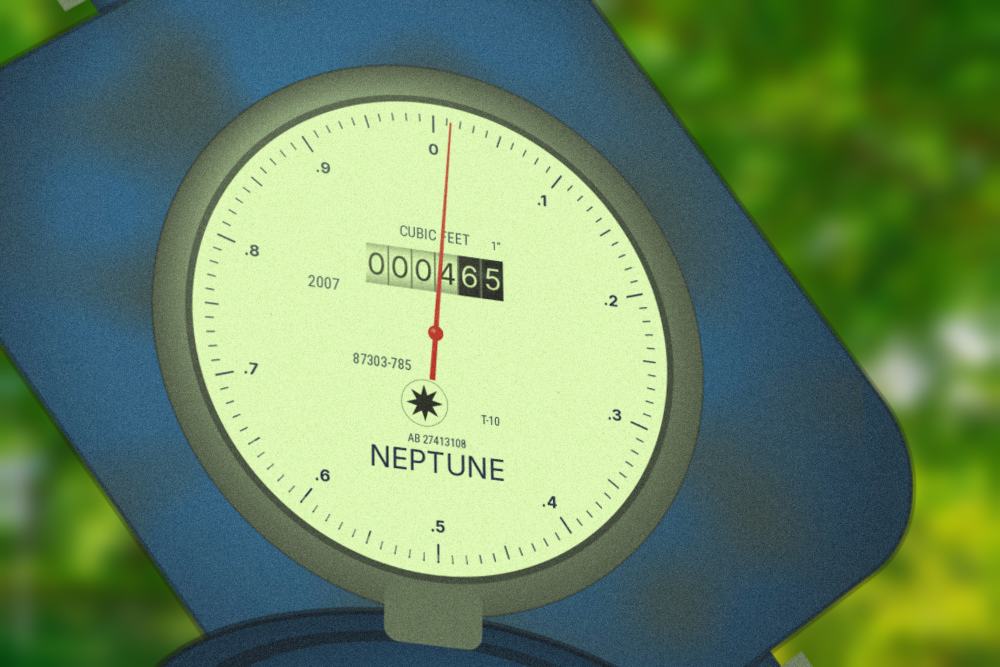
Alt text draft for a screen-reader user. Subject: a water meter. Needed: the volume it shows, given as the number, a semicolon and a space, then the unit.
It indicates 465.01; ft³
